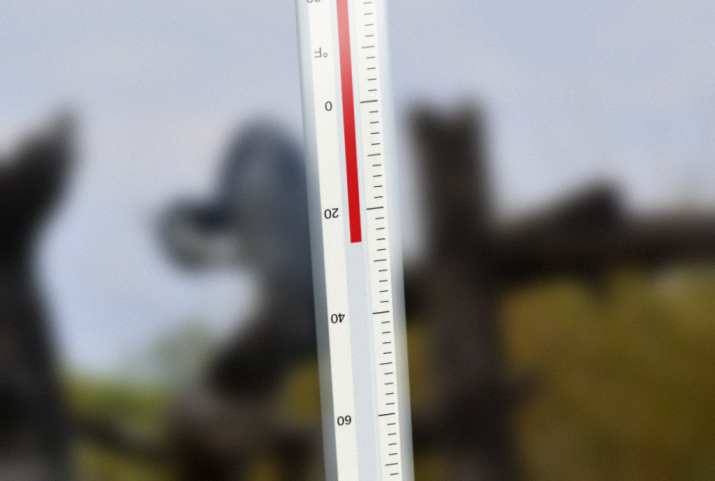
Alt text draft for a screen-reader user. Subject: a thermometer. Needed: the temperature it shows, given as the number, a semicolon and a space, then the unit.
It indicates 26; °F
